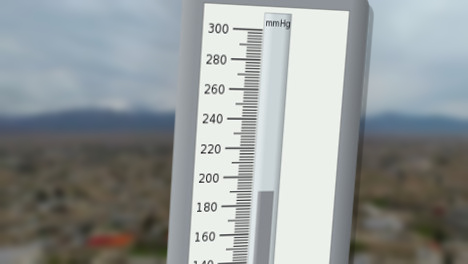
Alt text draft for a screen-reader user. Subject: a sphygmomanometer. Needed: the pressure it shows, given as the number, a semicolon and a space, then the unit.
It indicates 190; mmHg
